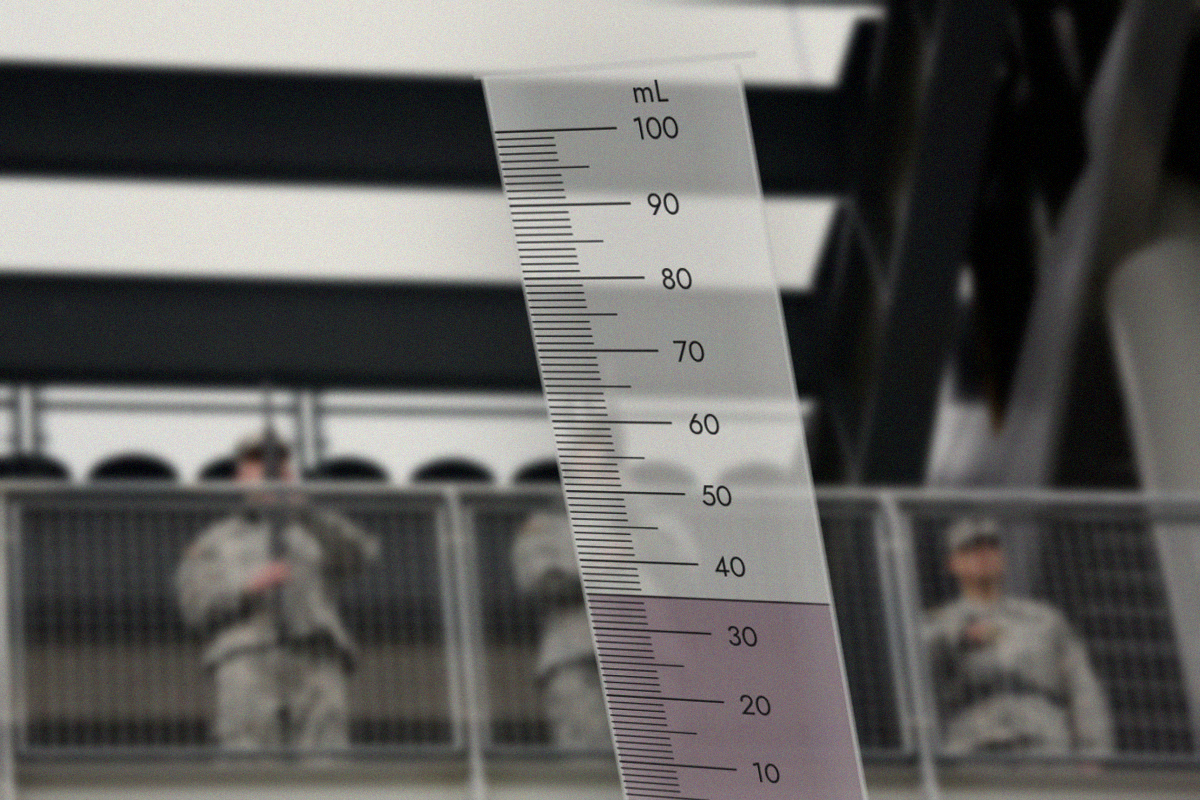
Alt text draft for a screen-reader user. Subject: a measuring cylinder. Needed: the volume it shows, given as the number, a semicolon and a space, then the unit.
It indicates 35; mL
